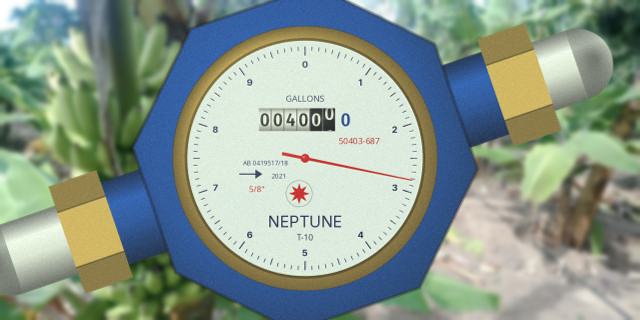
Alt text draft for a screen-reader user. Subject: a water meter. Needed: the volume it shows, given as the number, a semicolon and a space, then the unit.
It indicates 40002.8; gal
